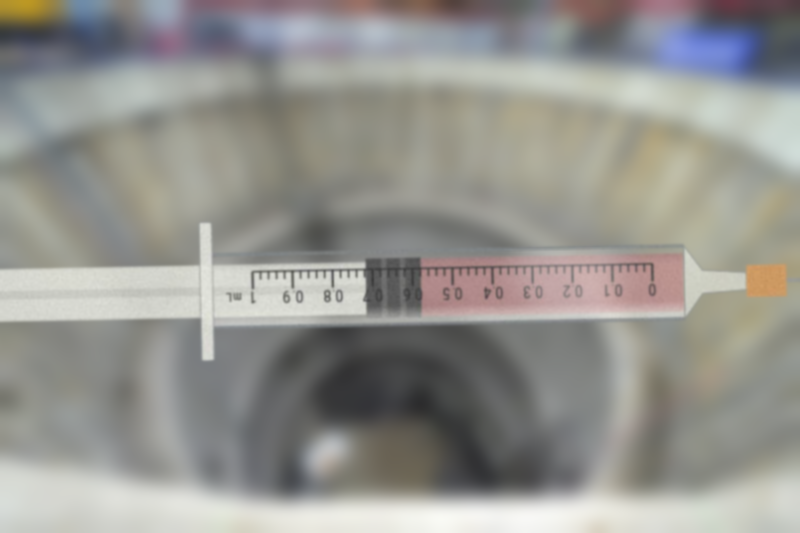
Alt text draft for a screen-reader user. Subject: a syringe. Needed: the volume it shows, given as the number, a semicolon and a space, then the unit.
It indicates 0.58; mL
